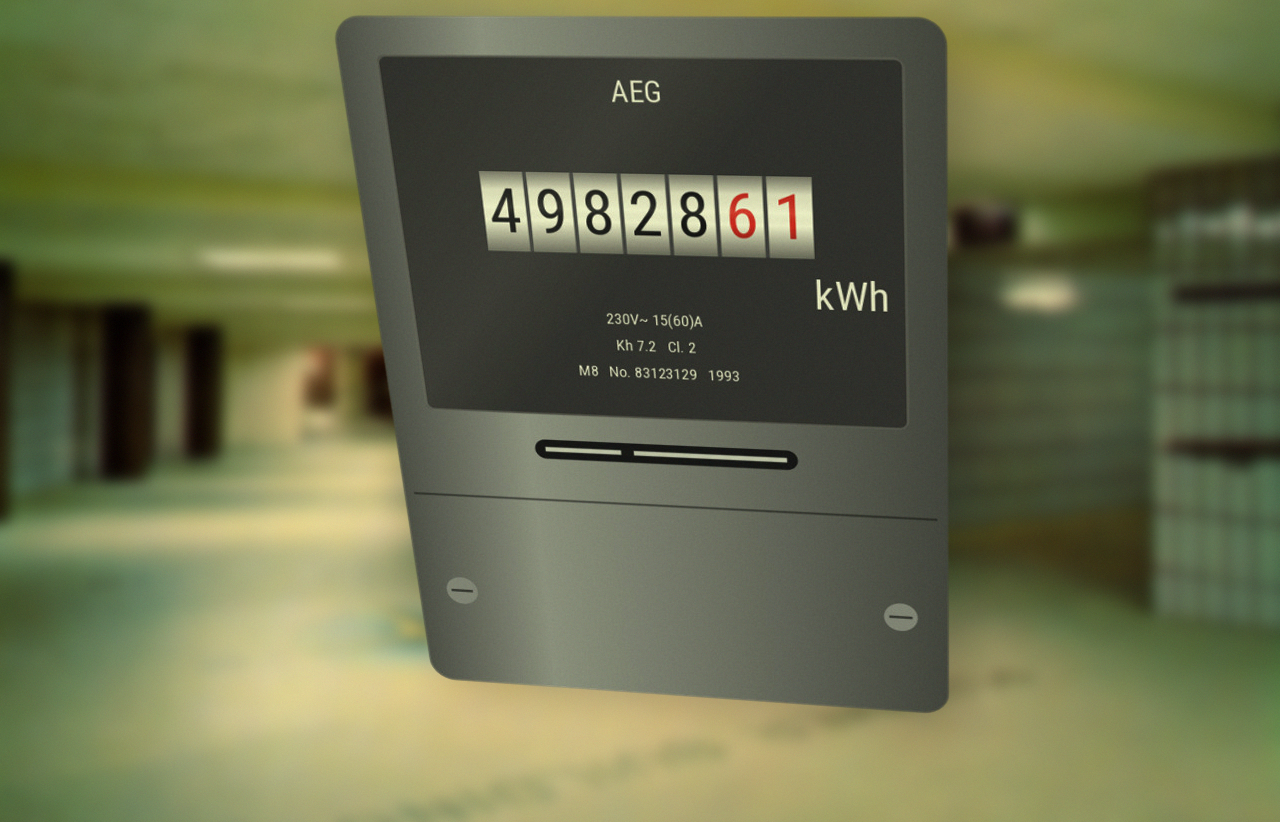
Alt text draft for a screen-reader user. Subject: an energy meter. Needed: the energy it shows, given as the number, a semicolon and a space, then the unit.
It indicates 49828.61; kWh
